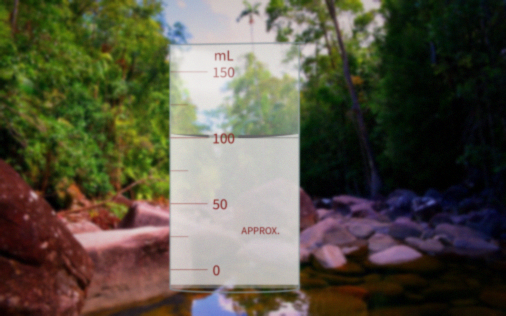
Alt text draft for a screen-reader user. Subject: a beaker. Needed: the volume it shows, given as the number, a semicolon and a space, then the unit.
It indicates 100; mL
